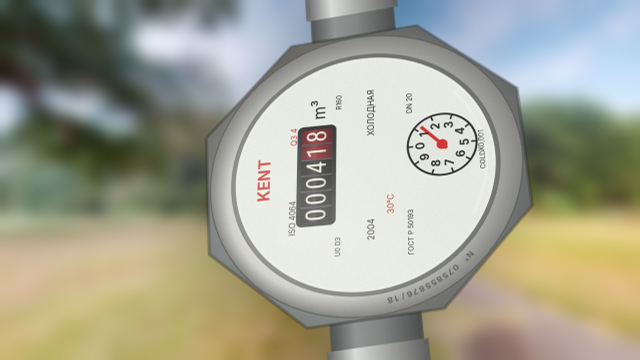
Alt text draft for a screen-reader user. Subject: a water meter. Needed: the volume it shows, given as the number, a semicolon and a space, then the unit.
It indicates 4.181; m³
